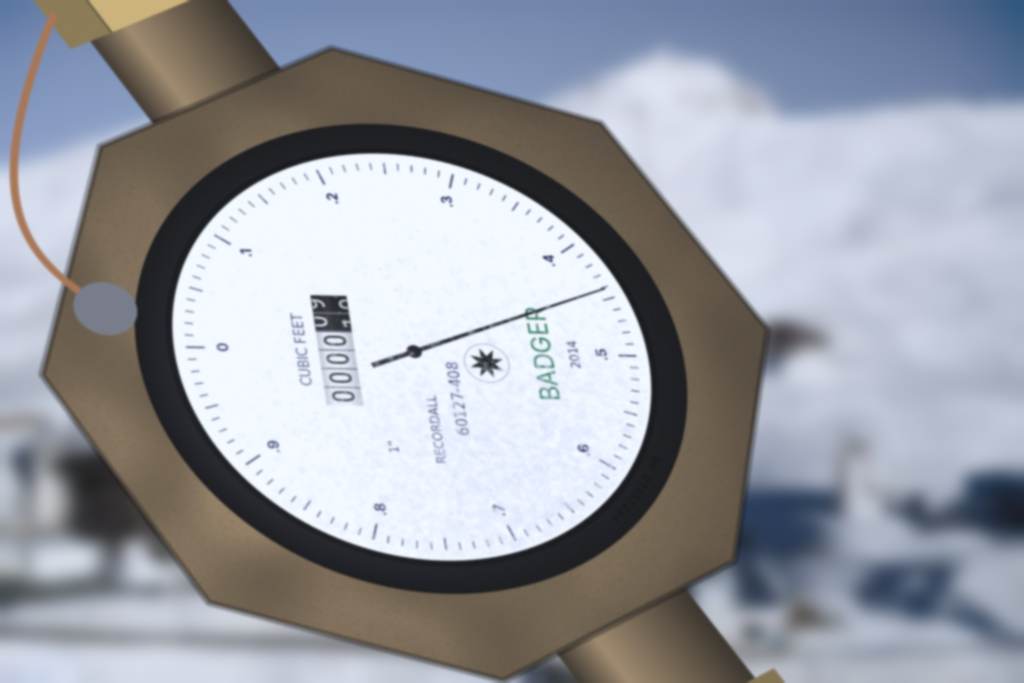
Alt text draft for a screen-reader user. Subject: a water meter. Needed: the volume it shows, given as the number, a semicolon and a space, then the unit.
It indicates 9.44; ft³
